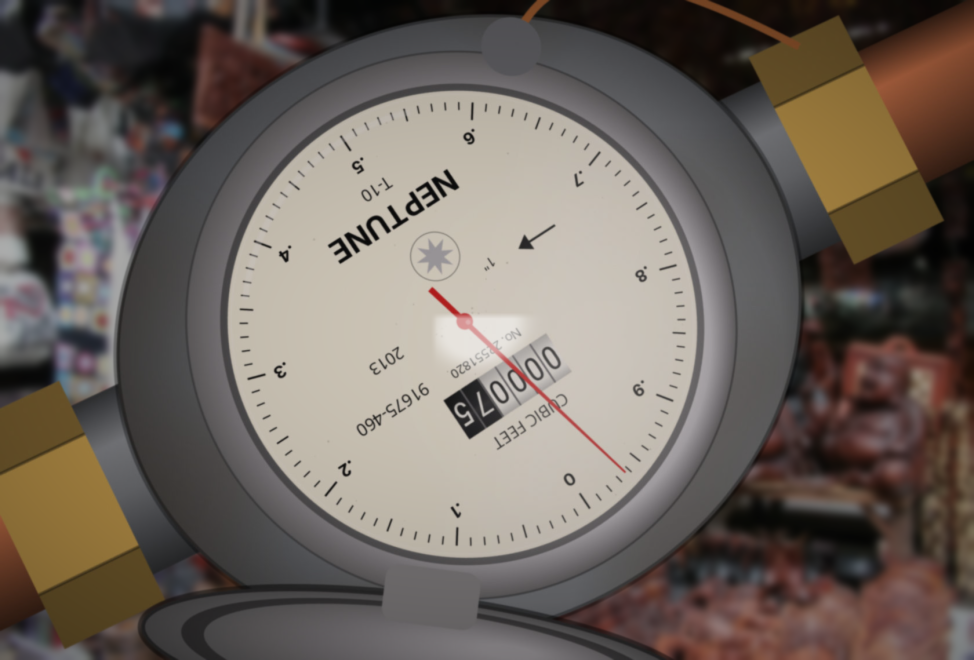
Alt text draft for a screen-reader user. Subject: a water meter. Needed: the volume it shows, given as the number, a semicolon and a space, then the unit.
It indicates 74.96; ft³
